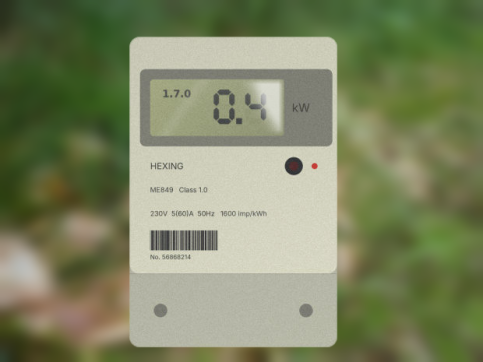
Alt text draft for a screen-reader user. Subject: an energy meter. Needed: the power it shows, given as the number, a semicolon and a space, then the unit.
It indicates 0.4; kW
